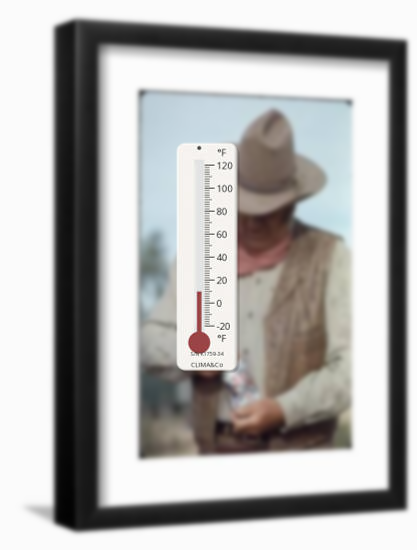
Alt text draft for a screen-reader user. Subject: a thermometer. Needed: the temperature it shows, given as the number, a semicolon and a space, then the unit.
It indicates 10; °F
